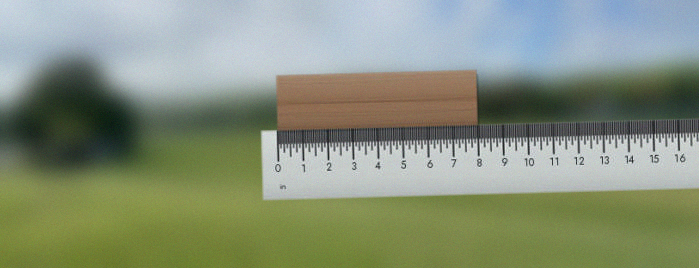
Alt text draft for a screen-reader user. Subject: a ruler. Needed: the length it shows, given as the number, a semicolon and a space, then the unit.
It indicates 8; in
